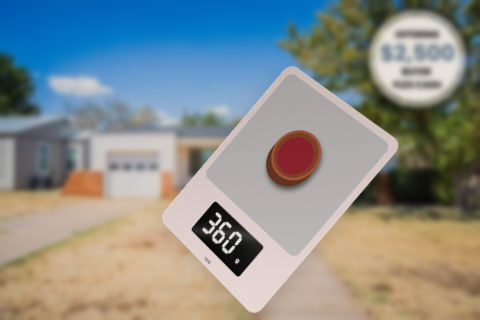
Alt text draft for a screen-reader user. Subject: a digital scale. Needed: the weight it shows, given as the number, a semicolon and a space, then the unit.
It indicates 360; g
